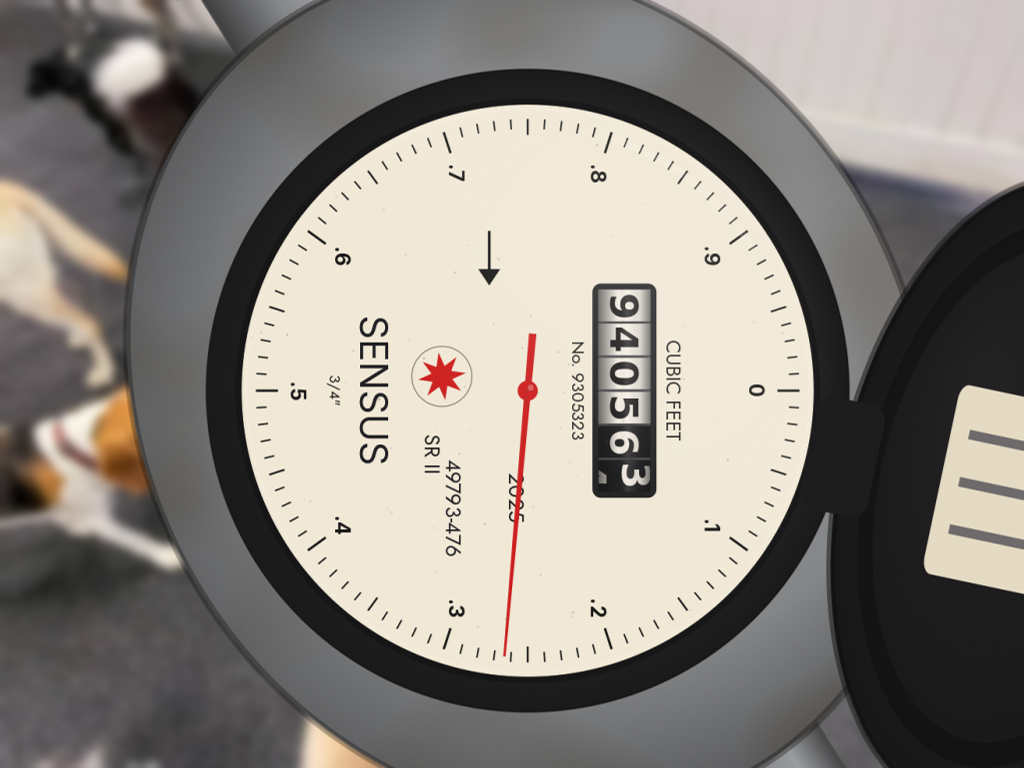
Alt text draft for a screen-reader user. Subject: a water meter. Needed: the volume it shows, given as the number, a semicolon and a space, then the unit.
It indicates 940563.26; ft³
